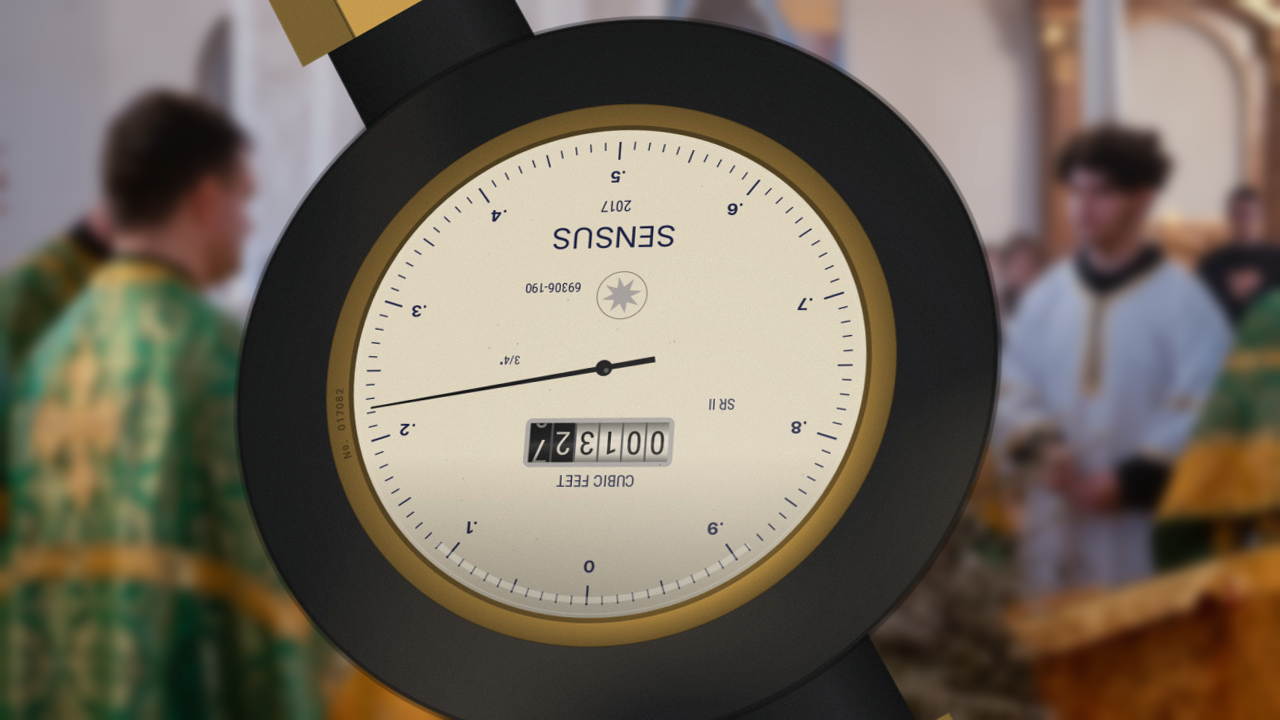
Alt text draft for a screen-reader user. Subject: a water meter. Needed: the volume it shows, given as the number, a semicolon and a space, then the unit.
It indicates 1327.22; ft³
